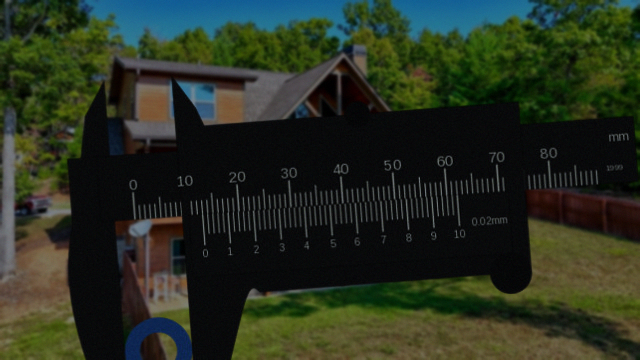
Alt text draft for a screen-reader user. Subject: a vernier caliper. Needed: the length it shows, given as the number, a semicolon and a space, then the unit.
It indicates 13.0; mm
